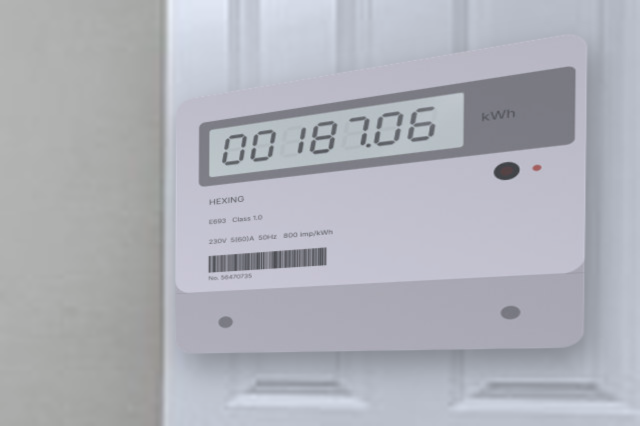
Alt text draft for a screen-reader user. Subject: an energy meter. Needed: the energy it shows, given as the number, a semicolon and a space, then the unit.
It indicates 187.06; kWh
